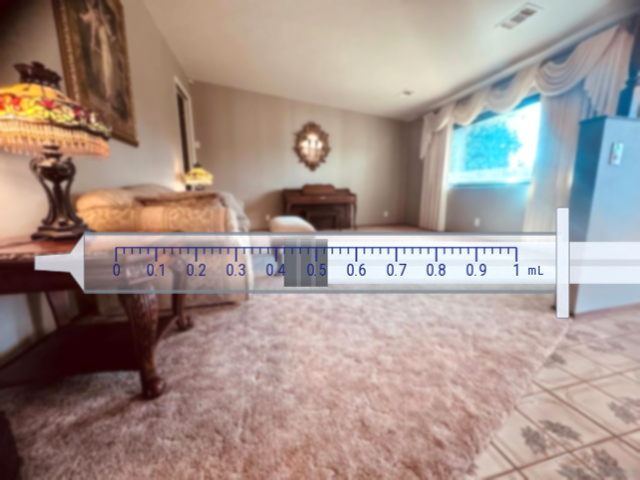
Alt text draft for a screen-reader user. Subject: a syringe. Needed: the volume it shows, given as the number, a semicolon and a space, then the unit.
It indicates 0.42; mL
